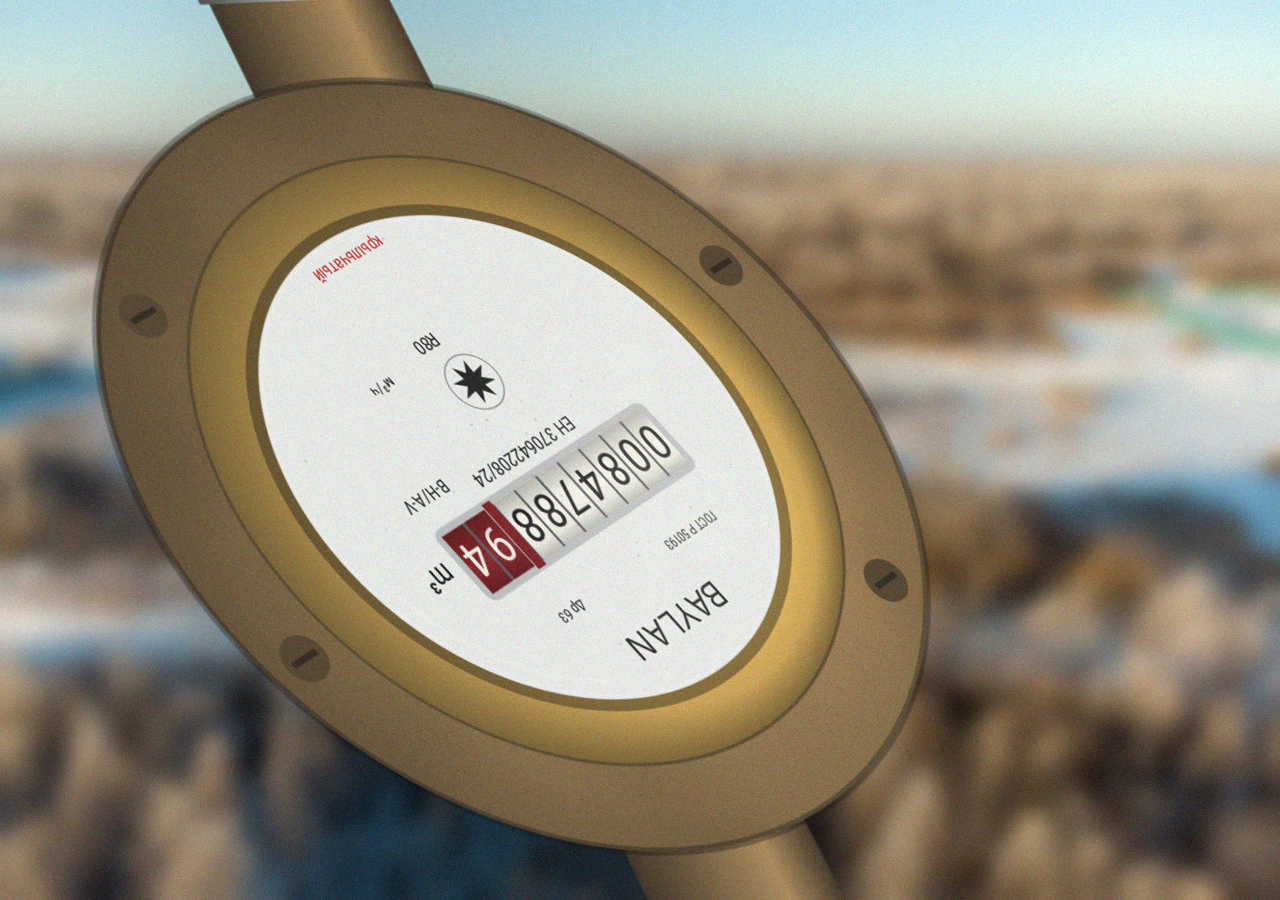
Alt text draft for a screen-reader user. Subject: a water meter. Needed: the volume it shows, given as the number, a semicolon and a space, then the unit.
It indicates 84788.94; m³
